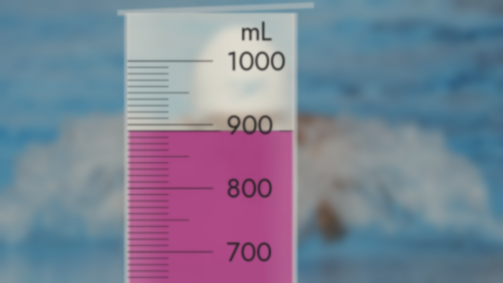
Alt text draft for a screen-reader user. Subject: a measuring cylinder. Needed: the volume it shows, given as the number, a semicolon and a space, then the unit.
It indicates 890; mL
